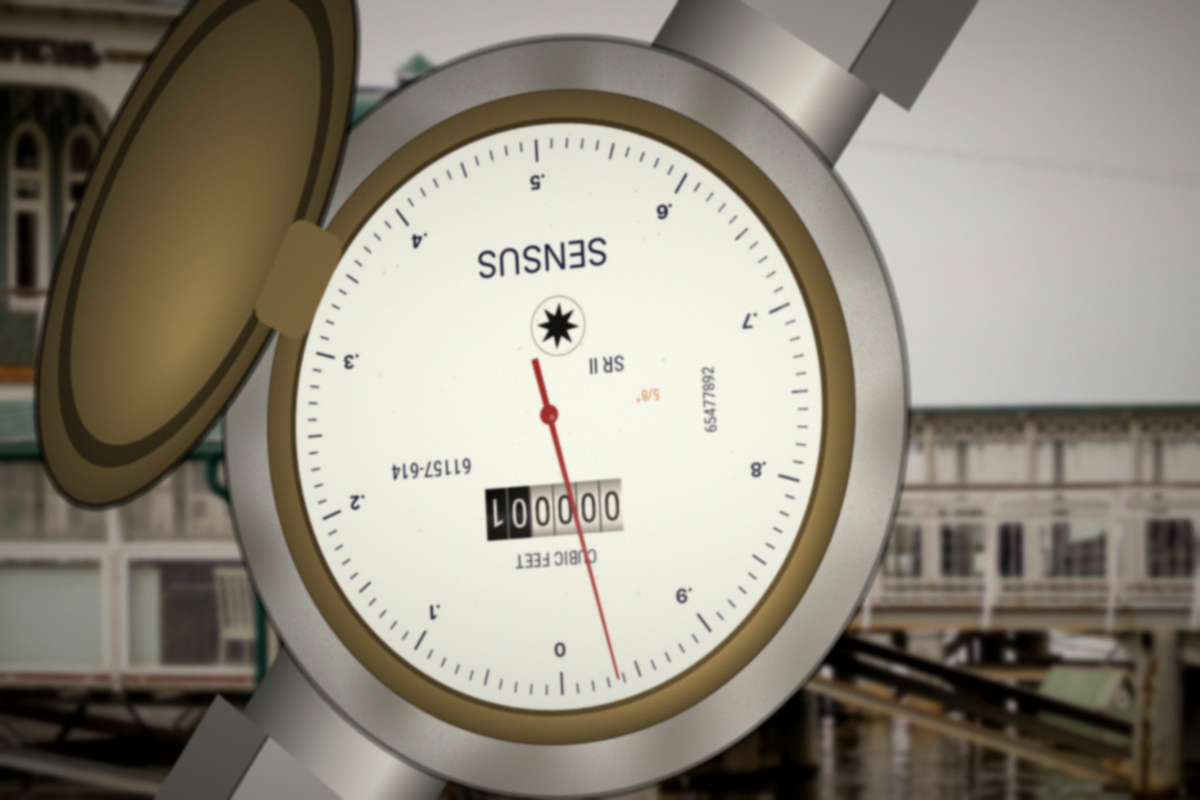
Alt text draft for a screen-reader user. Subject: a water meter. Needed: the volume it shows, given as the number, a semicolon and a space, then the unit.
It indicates 0.96; ft³
